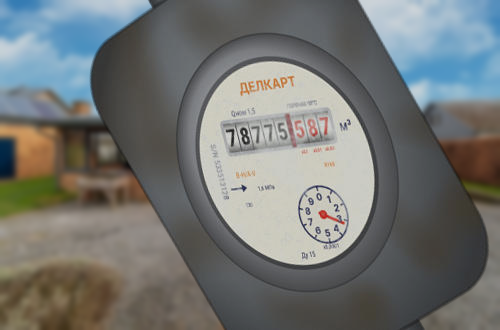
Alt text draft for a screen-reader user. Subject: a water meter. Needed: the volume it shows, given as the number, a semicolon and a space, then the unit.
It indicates 78775.5873; m³
